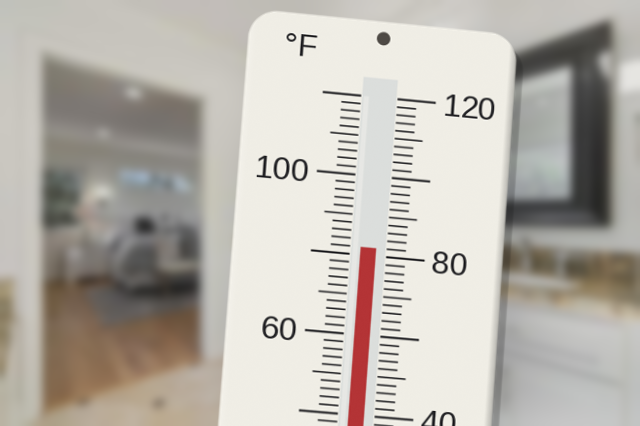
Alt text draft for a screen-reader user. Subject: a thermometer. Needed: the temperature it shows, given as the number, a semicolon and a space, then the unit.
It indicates 82; °F
